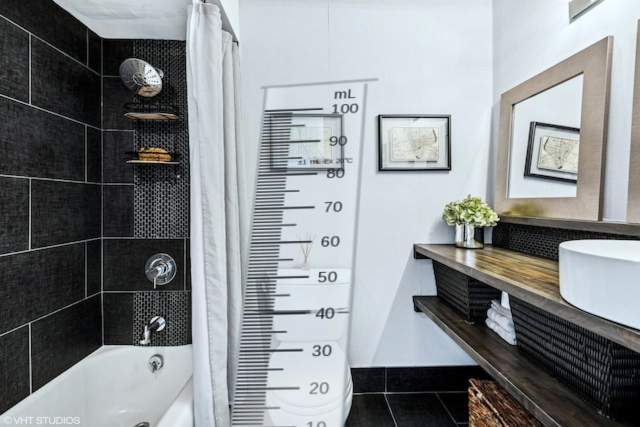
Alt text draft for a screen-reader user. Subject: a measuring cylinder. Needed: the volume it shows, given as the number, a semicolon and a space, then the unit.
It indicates 40; mL
